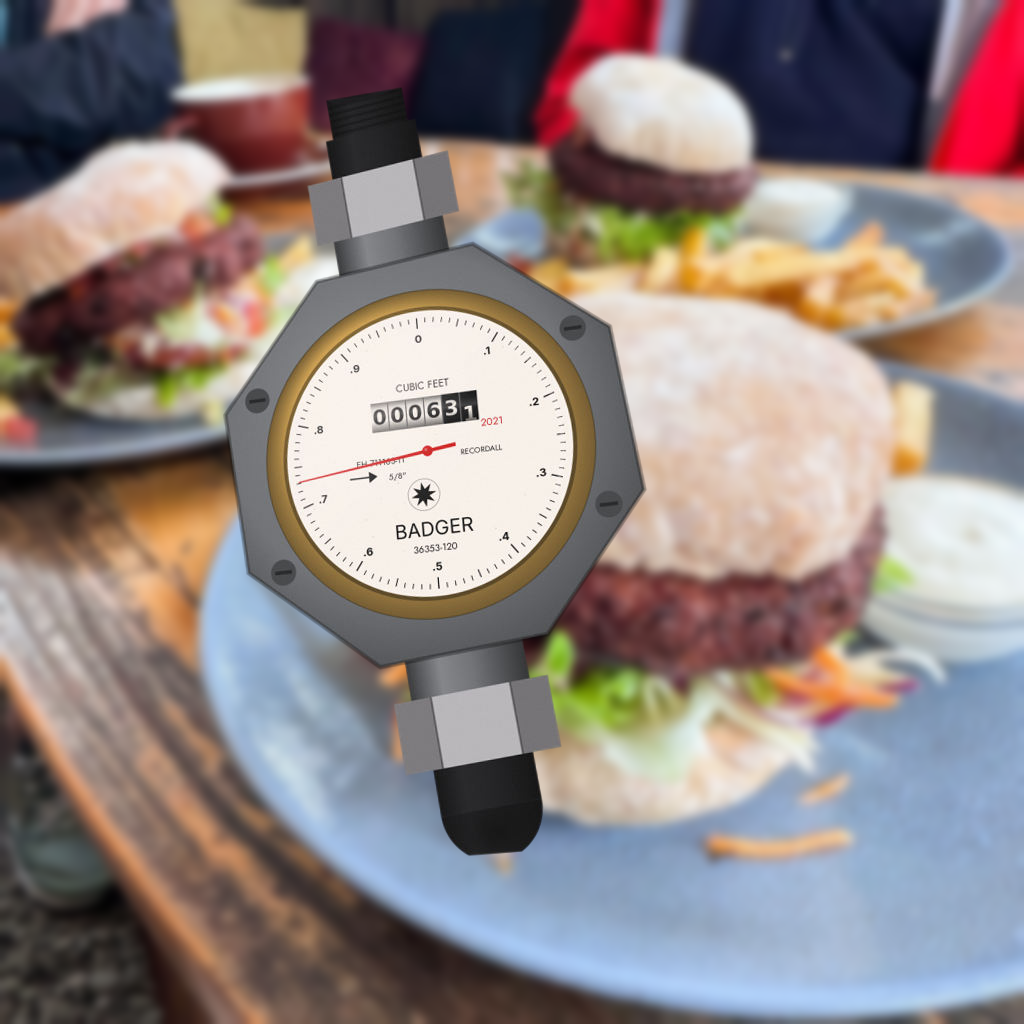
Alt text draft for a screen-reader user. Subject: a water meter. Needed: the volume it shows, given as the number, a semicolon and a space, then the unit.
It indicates 630.73; ft³
